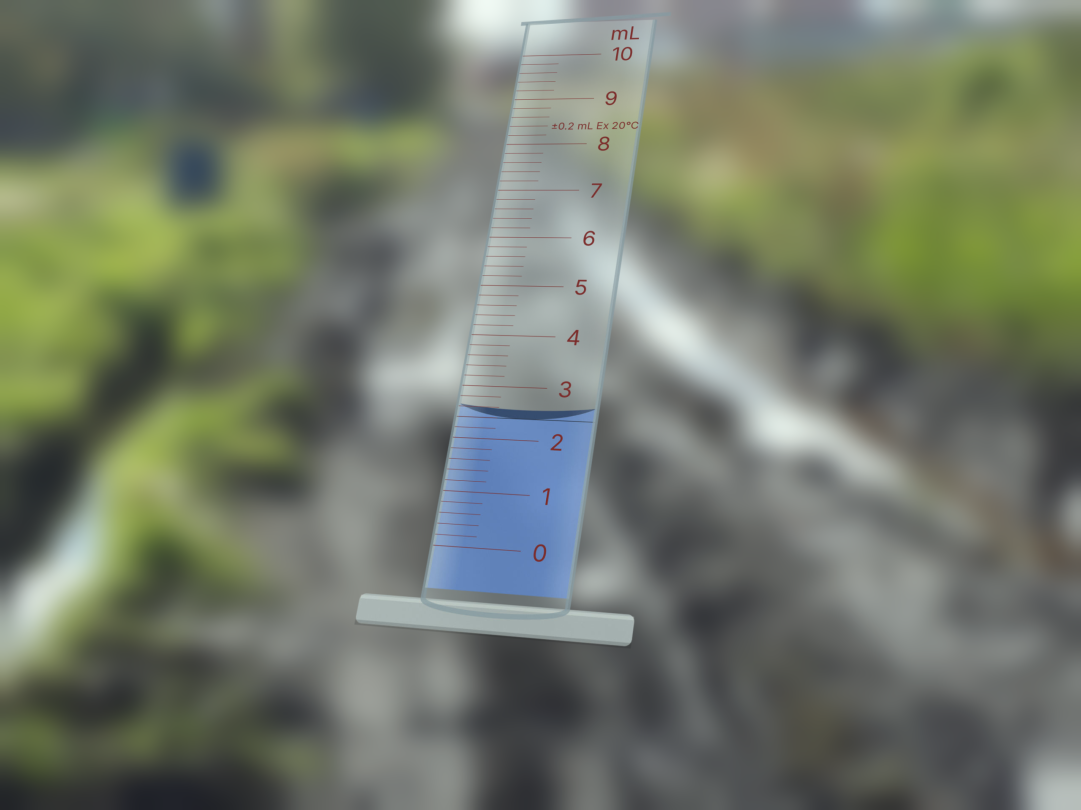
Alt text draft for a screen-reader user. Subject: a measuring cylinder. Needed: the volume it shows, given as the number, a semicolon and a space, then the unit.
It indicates 2.4; mL
